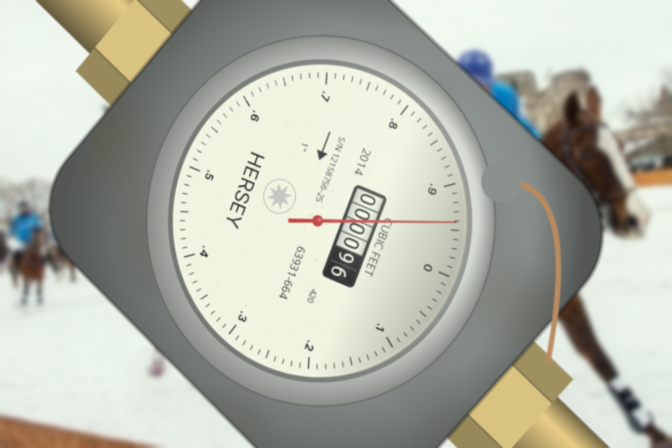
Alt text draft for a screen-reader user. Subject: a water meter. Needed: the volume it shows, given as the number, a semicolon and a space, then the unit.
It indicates 95.94; ft³
